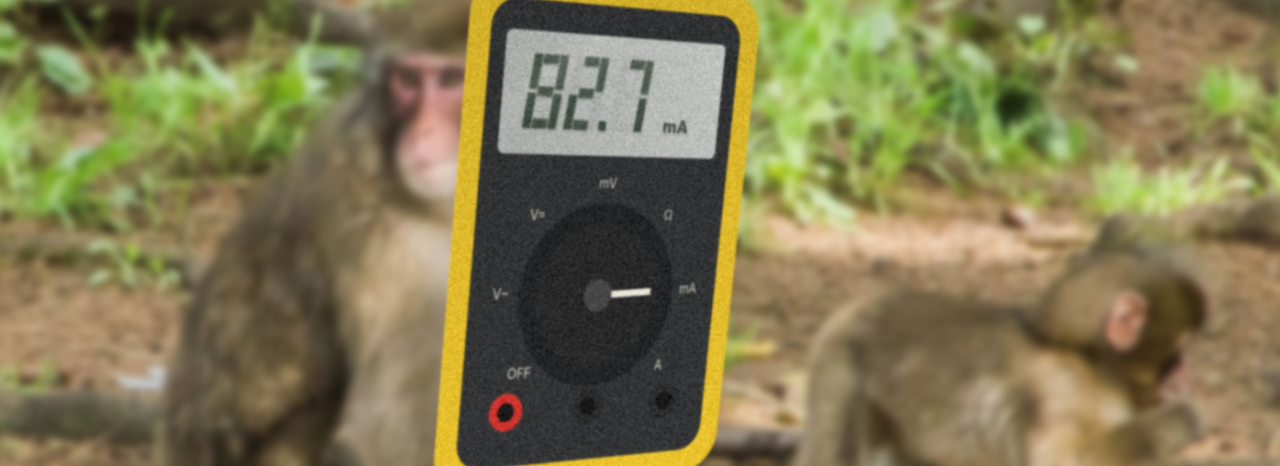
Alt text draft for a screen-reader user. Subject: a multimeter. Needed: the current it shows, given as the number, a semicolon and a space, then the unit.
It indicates 82.7; mA
